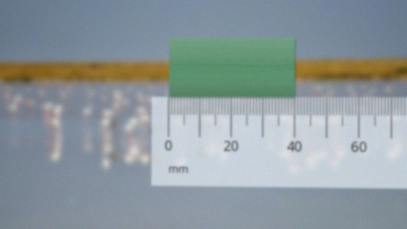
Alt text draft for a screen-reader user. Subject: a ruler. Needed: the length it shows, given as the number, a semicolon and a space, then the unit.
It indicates 40; mm
